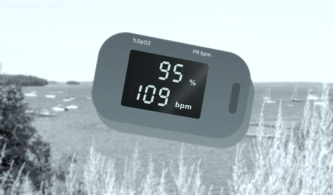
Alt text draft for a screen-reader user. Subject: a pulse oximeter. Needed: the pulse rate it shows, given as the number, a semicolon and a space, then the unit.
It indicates 109; bpm
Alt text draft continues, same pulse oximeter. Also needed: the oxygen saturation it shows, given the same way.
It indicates 95; %
